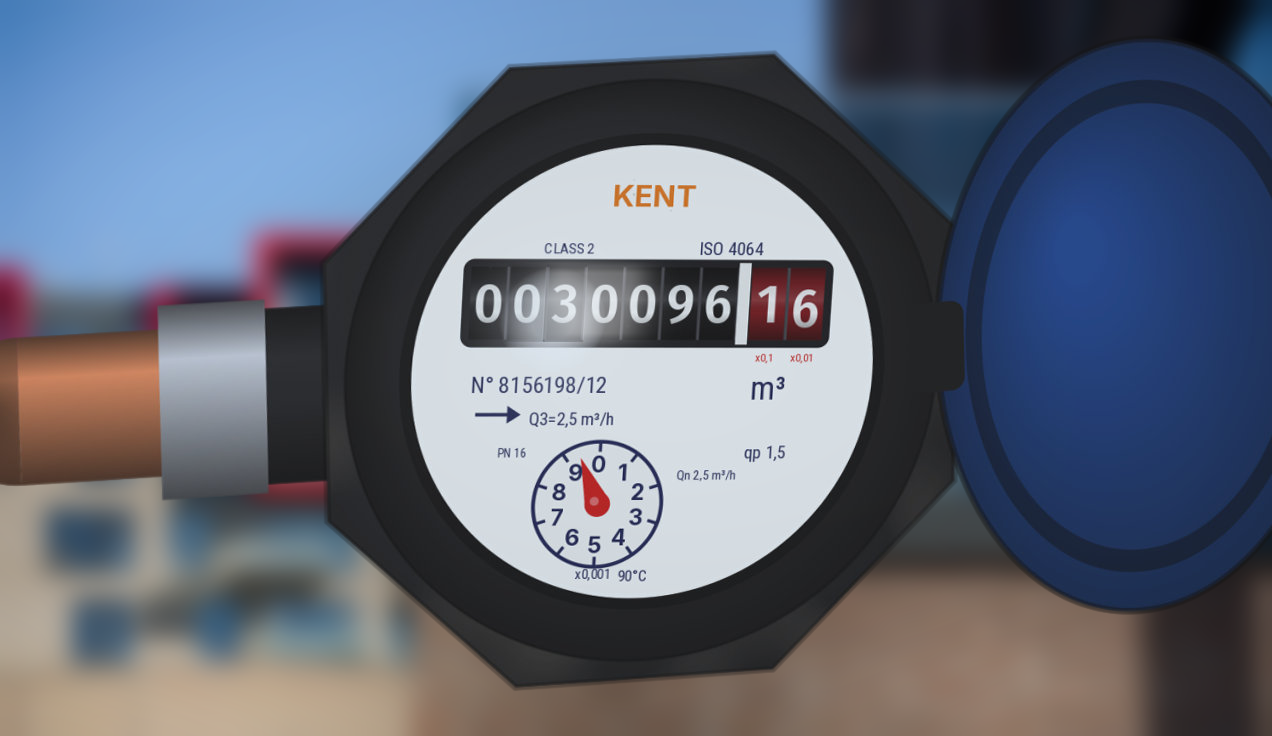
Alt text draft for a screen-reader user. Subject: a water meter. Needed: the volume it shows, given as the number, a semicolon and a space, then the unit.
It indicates 30096.159; m³
